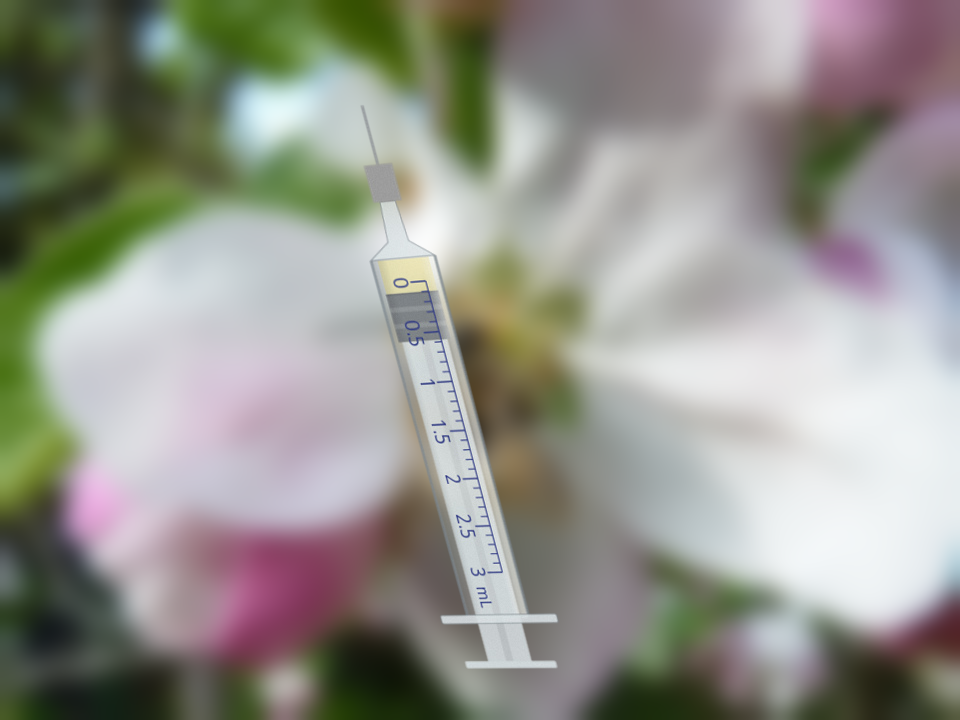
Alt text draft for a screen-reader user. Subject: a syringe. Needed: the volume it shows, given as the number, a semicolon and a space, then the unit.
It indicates 0.1; mL
